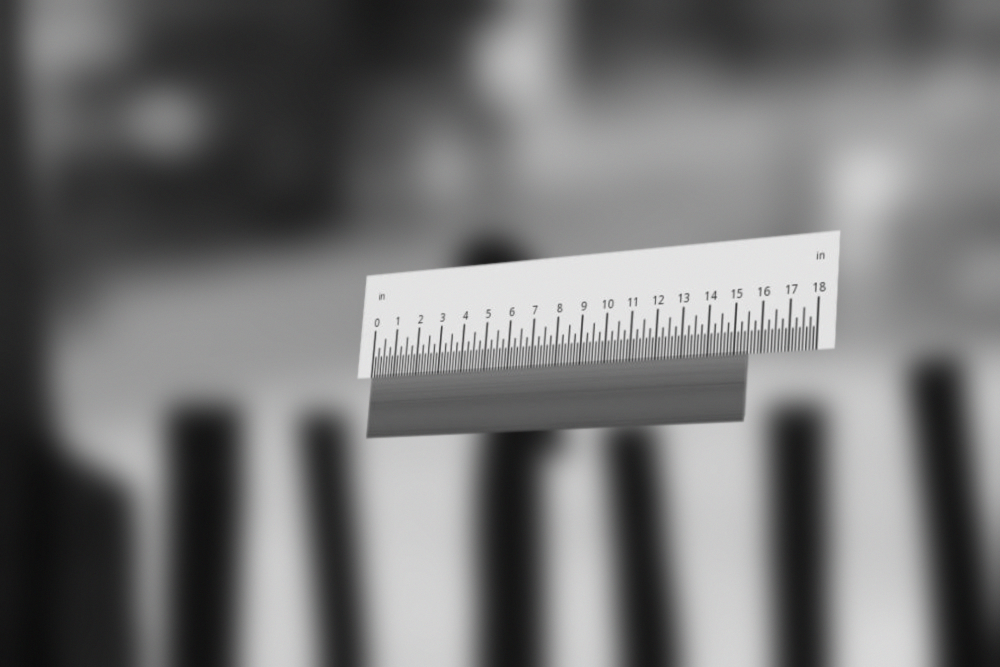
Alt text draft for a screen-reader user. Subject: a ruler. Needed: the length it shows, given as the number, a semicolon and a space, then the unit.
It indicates 15.5; in
